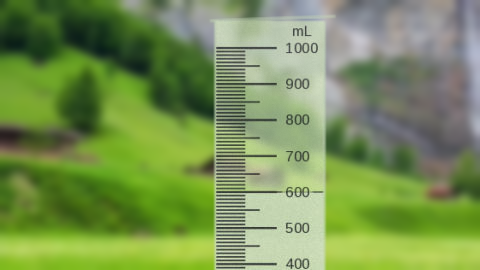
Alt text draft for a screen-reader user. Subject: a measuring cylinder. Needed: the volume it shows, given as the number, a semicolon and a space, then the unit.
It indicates 600; mL
